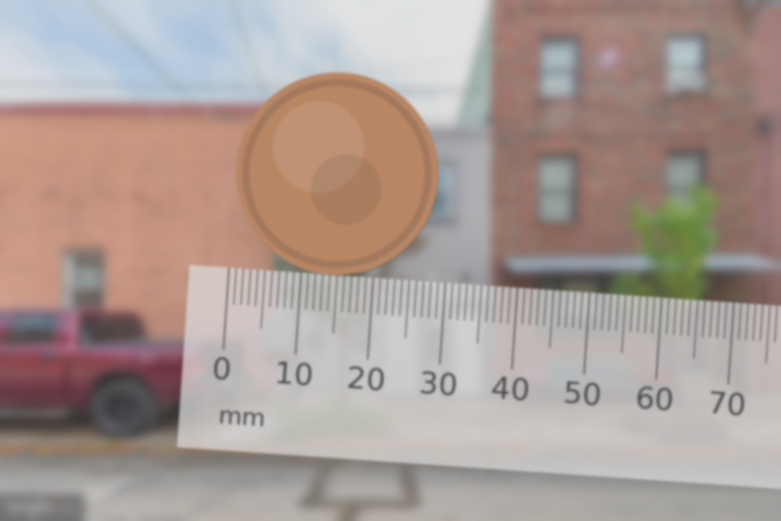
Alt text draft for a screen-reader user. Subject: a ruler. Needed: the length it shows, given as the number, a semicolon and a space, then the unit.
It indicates 28; mm
